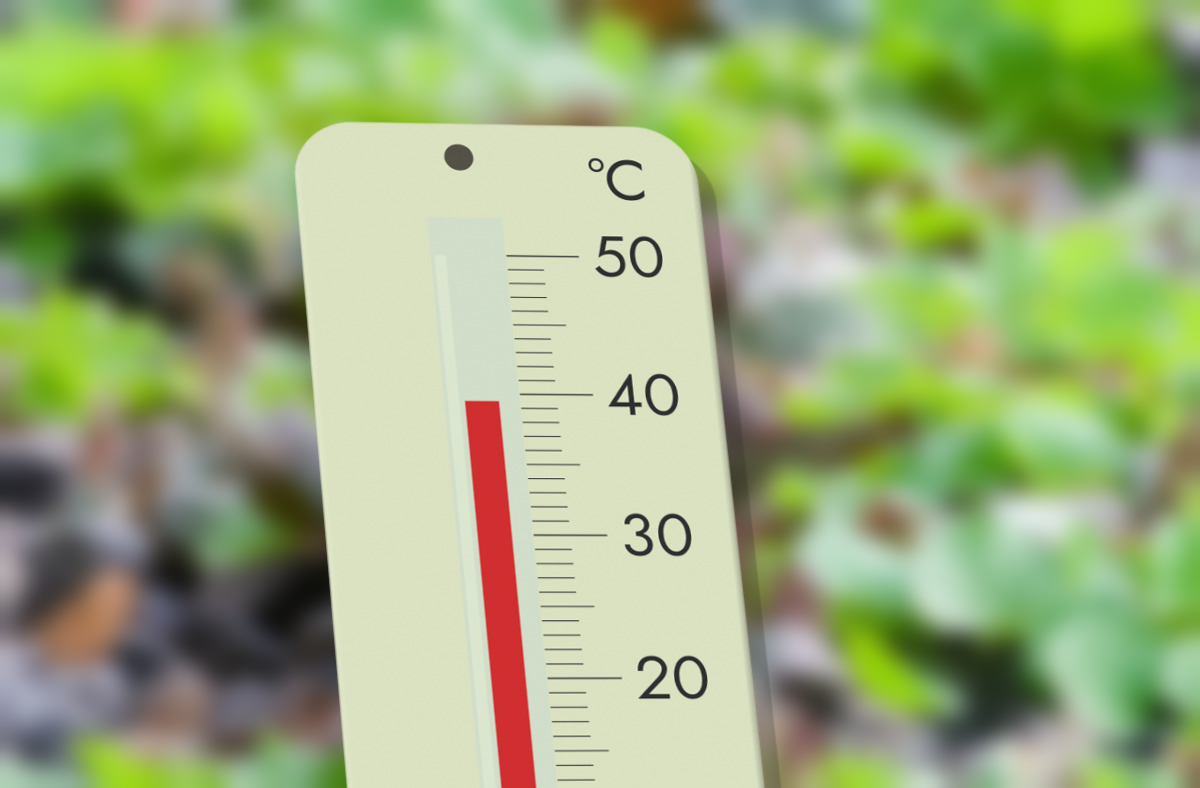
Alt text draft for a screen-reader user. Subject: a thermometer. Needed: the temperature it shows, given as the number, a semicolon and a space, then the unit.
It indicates 39.5; °C
